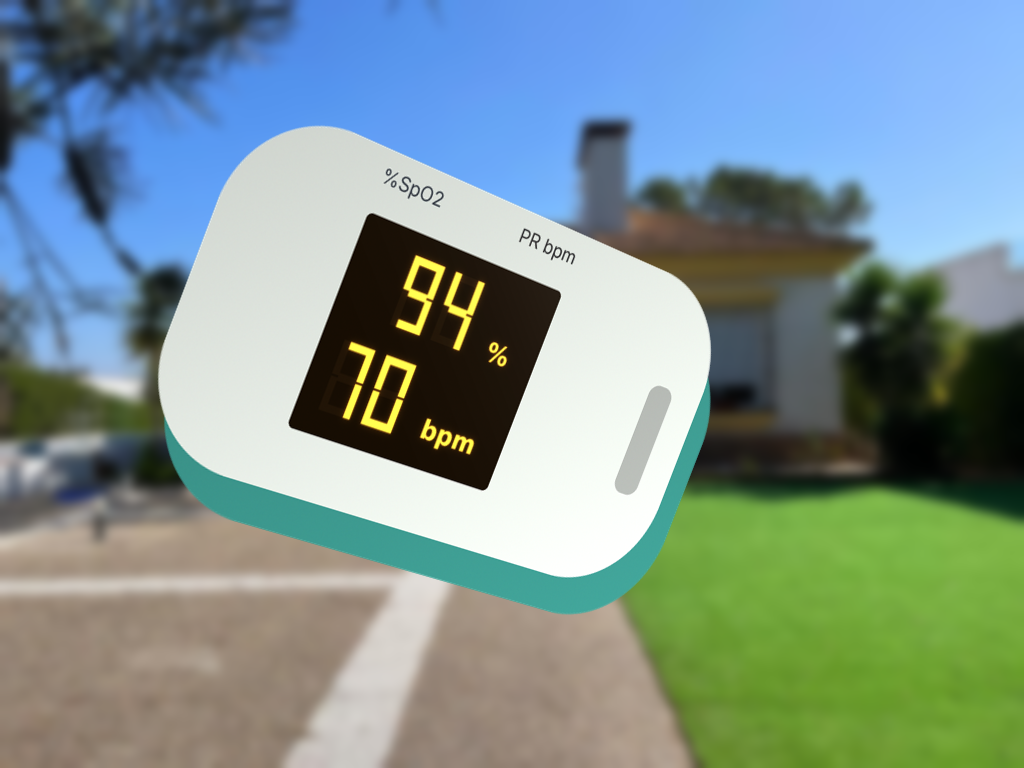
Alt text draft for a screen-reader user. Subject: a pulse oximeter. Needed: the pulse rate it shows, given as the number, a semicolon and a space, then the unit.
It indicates 70; bpm
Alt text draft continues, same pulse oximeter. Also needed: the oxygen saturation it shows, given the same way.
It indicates 94; %
